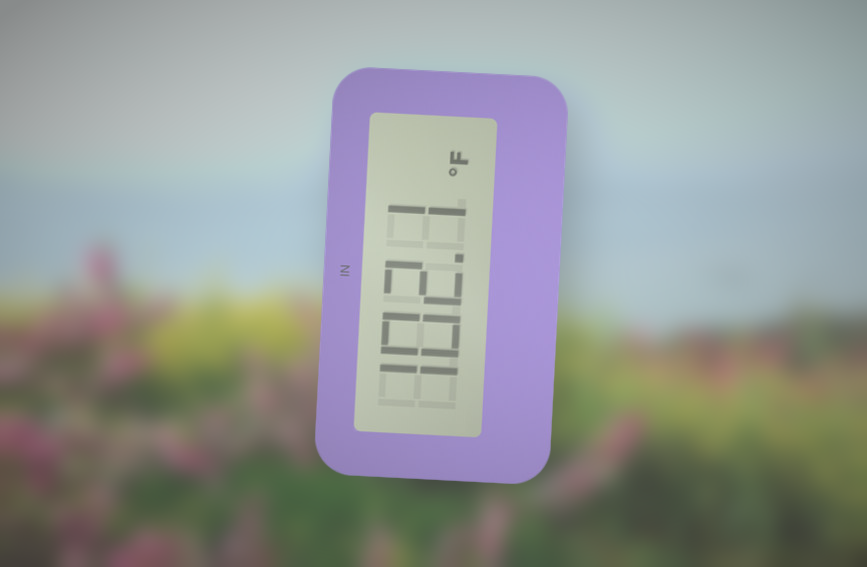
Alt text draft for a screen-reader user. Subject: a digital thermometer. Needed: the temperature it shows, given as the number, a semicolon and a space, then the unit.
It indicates 102.1; °F
